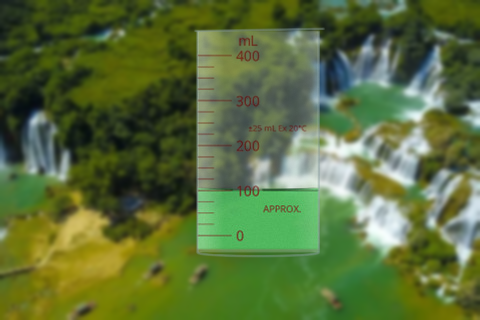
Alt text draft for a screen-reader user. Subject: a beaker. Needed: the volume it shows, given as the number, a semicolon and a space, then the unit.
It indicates 100; mL
